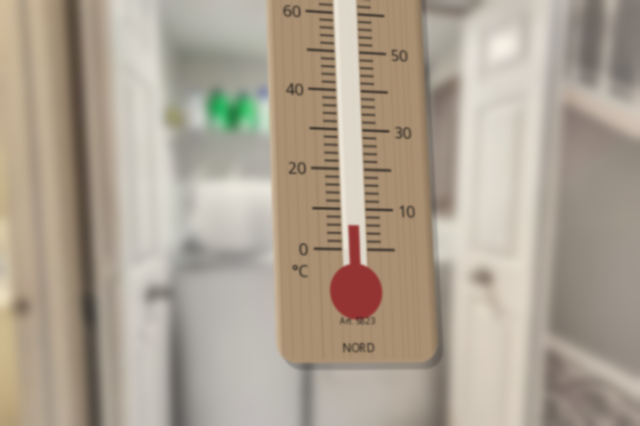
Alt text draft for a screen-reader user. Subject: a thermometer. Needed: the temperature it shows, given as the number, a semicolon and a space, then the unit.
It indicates 6; °C
